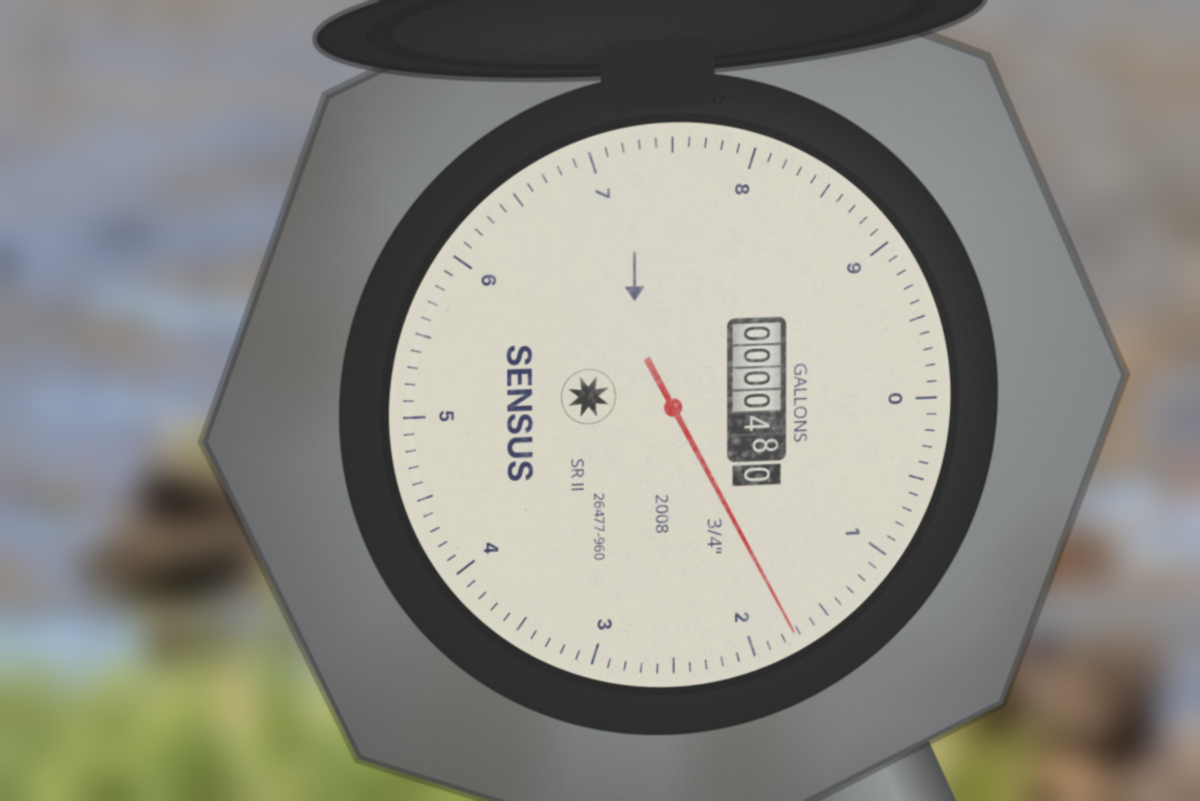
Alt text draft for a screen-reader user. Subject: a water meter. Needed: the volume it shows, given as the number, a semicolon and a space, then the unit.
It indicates 481.7; gal
